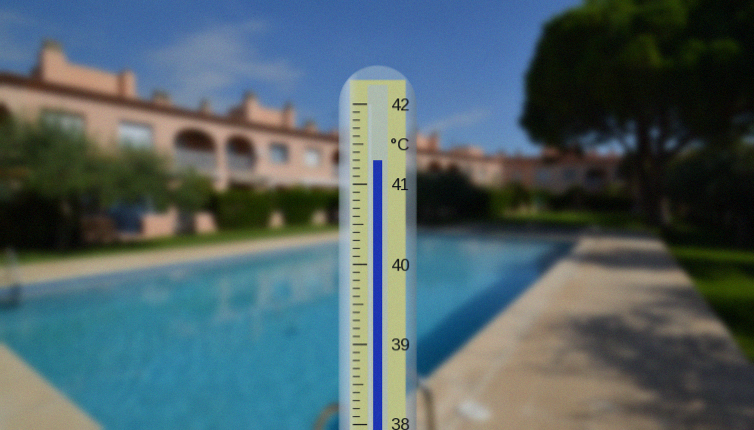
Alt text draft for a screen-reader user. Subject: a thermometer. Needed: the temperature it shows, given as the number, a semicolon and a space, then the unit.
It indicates 41.3; °C
